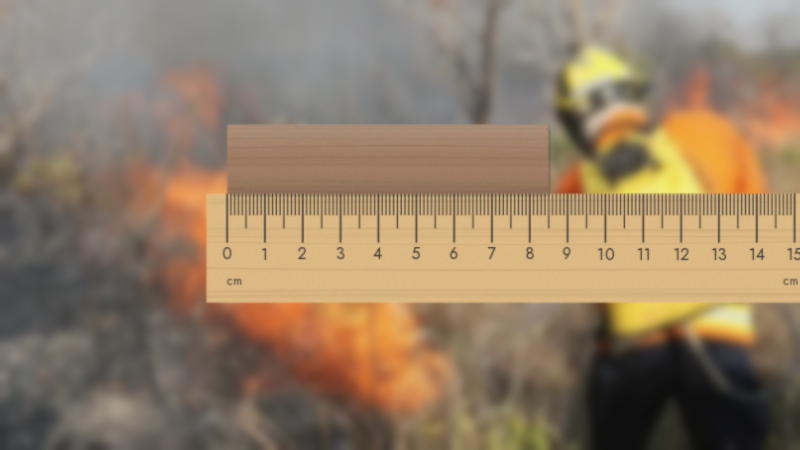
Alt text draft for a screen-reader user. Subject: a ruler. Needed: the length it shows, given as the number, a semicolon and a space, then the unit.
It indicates 8.5; cm
